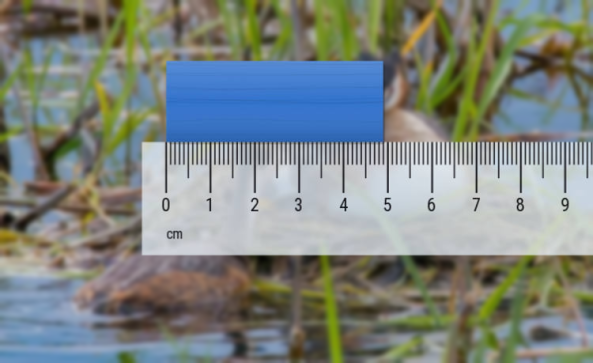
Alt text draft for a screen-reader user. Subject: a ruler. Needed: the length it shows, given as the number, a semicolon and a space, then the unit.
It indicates 4.9; cm
